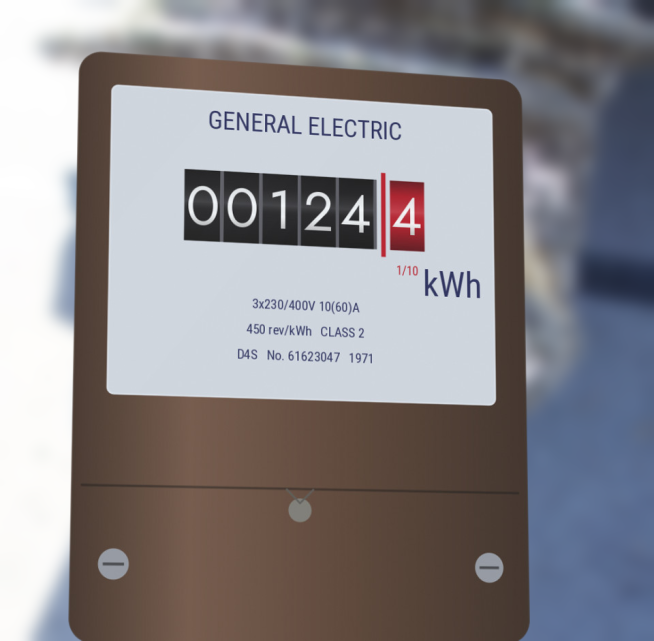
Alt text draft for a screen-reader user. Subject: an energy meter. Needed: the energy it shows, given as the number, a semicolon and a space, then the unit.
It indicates 124.4; kWh
